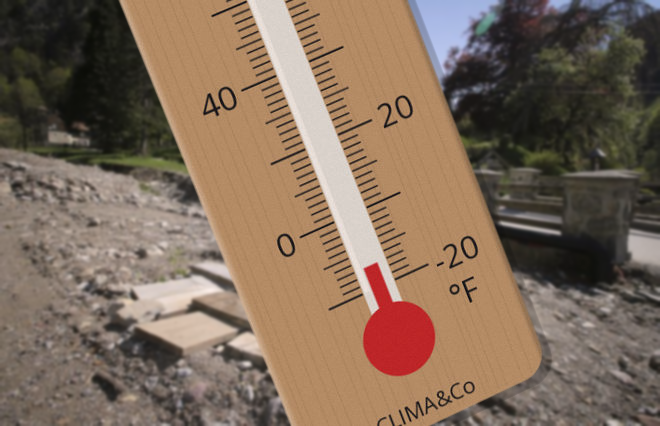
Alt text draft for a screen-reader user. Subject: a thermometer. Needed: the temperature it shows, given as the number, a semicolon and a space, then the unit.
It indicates -14; °F
